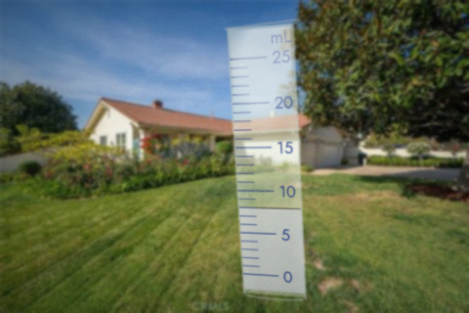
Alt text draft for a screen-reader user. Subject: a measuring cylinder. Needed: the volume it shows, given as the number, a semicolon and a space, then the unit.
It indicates 8; mL
